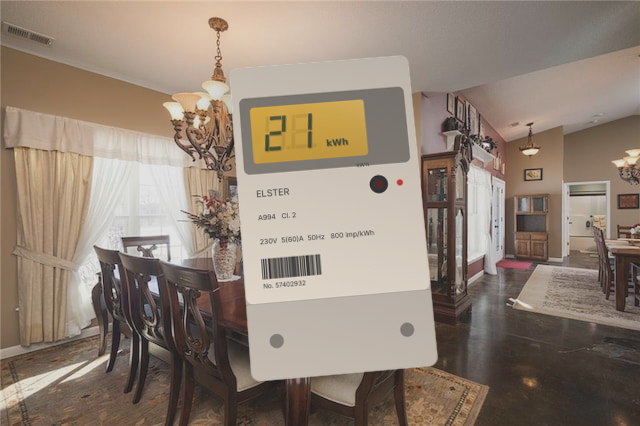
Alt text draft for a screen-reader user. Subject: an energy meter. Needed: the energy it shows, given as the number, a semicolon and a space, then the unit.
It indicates 21; kWh
